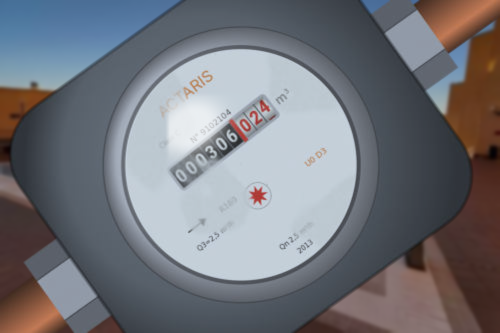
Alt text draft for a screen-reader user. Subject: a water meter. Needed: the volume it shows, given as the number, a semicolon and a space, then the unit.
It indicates 306.024; m³
